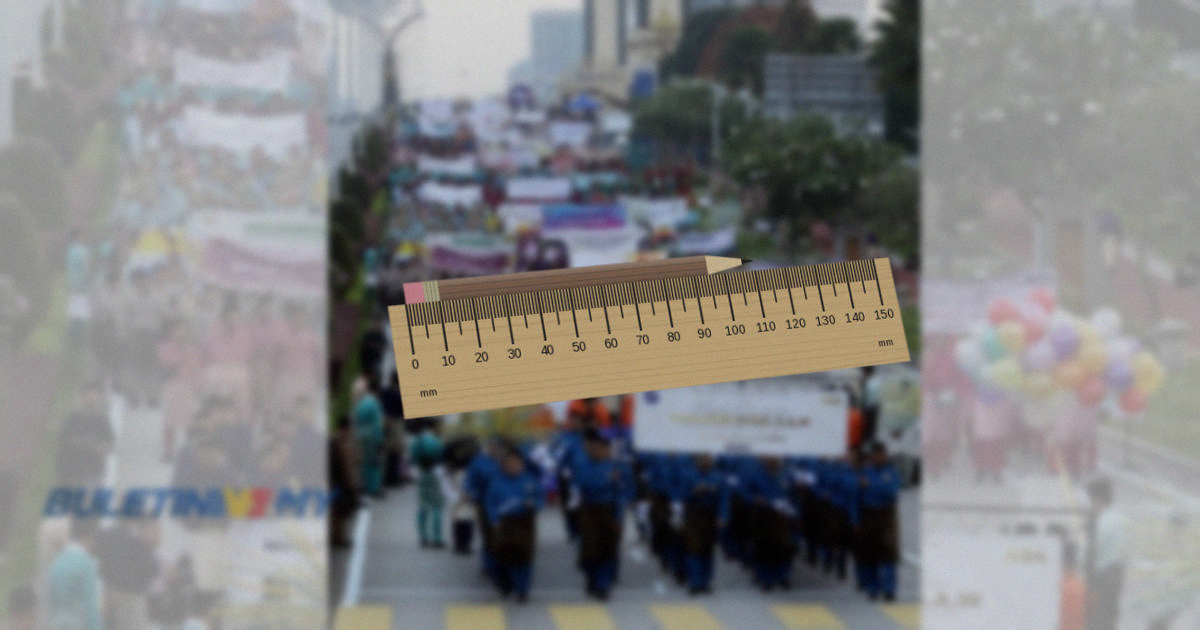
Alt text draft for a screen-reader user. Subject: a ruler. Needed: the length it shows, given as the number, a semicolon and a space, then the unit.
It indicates 110; mm
